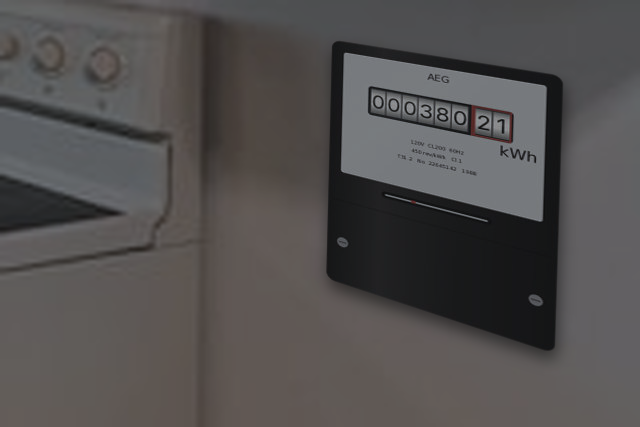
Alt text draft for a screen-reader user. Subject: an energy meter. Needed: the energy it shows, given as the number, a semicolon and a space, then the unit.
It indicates 380.21; kWh
